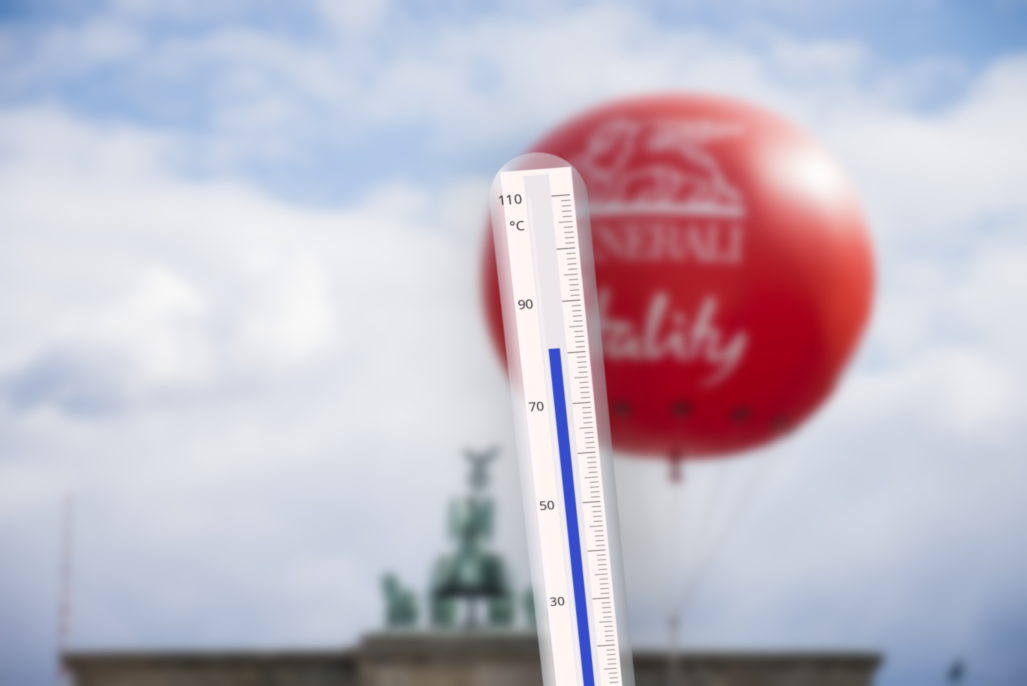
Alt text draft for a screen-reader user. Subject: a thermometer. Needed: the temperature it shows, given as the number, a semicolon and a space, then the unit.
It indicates 81; °C
